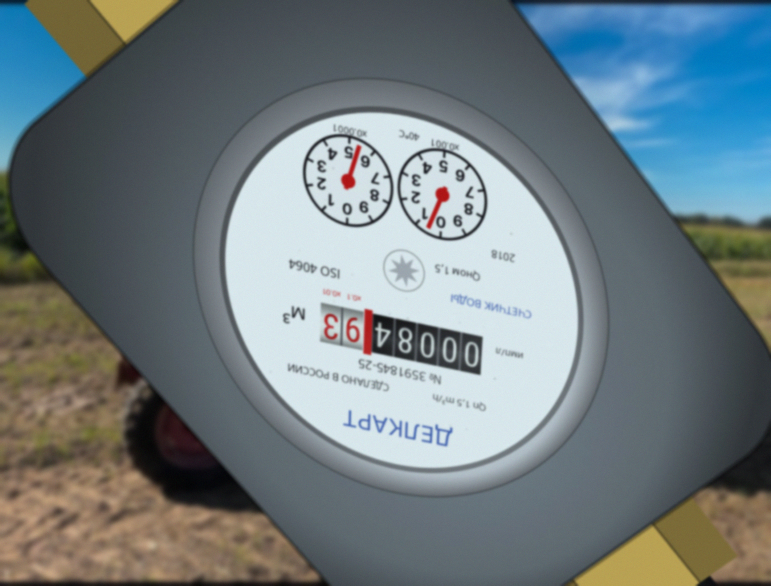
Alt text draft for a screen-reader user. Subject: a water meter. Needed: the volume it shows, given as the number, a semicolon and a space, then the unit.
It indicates 84.9305; m³
